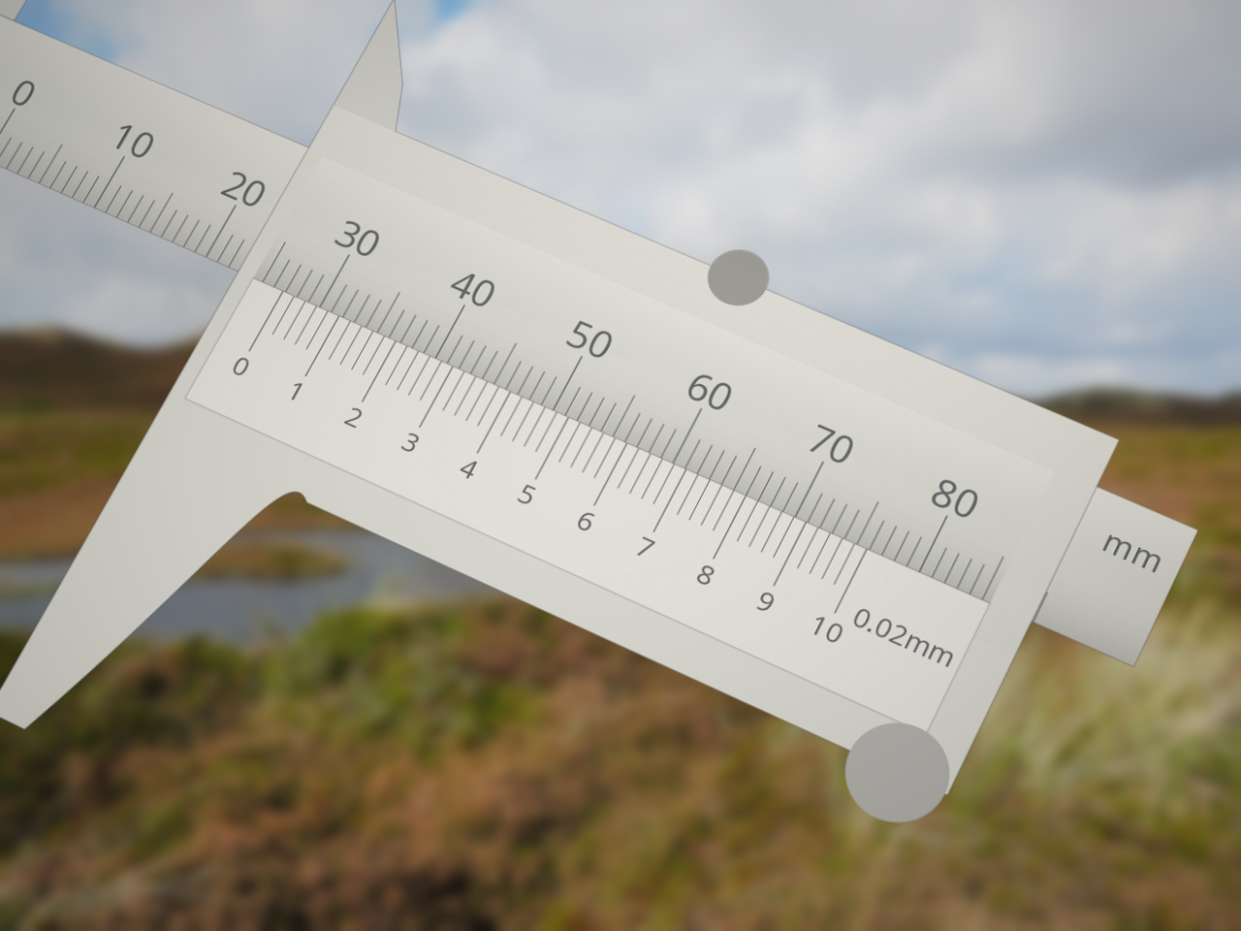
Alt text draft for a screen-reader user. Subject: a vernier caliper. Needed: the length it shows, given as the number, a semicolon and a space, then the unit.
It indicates 26.8; mm
